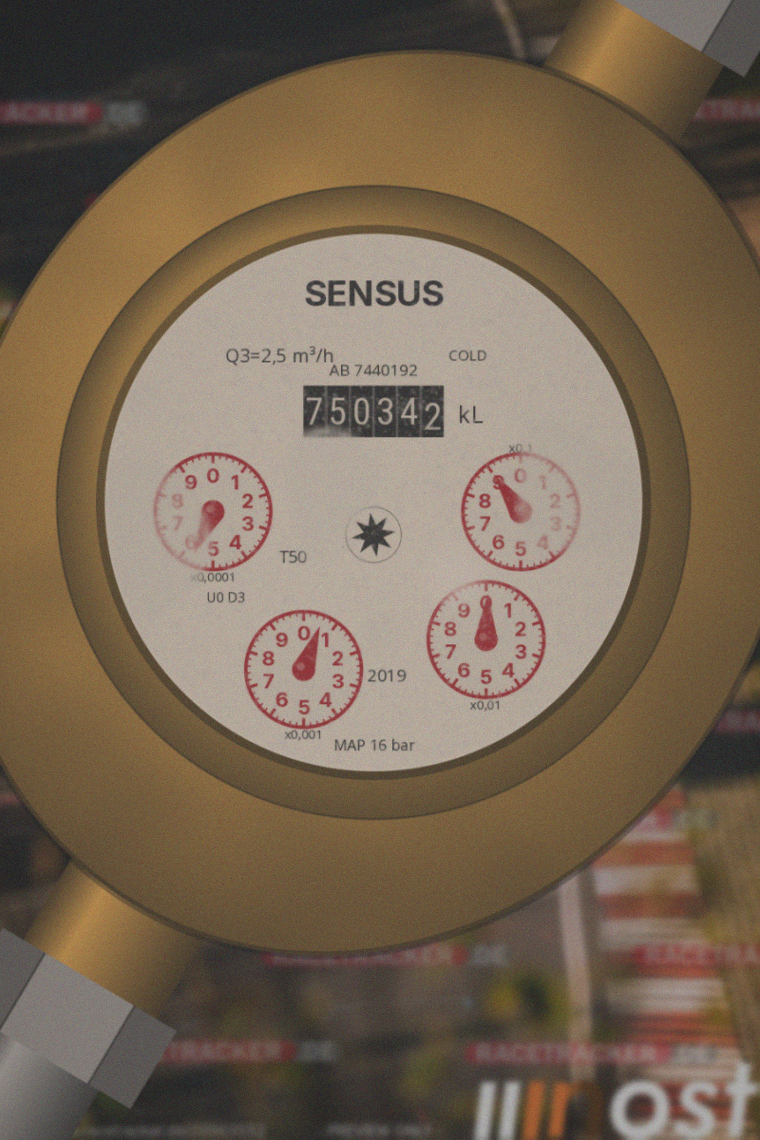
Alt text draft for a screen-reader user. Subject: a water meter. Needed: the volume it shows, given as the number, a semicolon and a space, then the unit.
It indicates 750341.9005; kL
